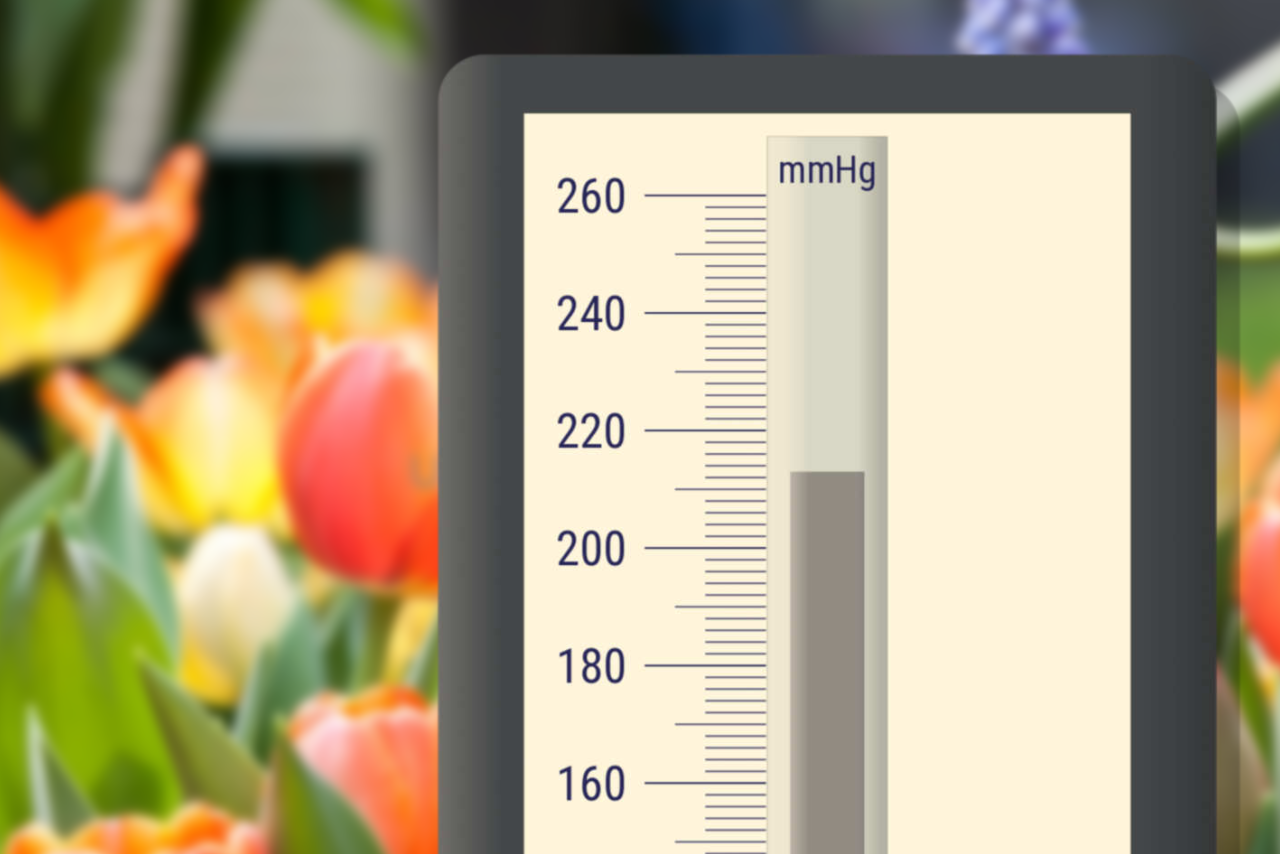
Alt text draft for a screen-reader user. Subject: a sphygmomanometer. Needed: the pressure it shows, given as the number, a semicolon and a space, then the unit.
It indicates 213; mmHg
